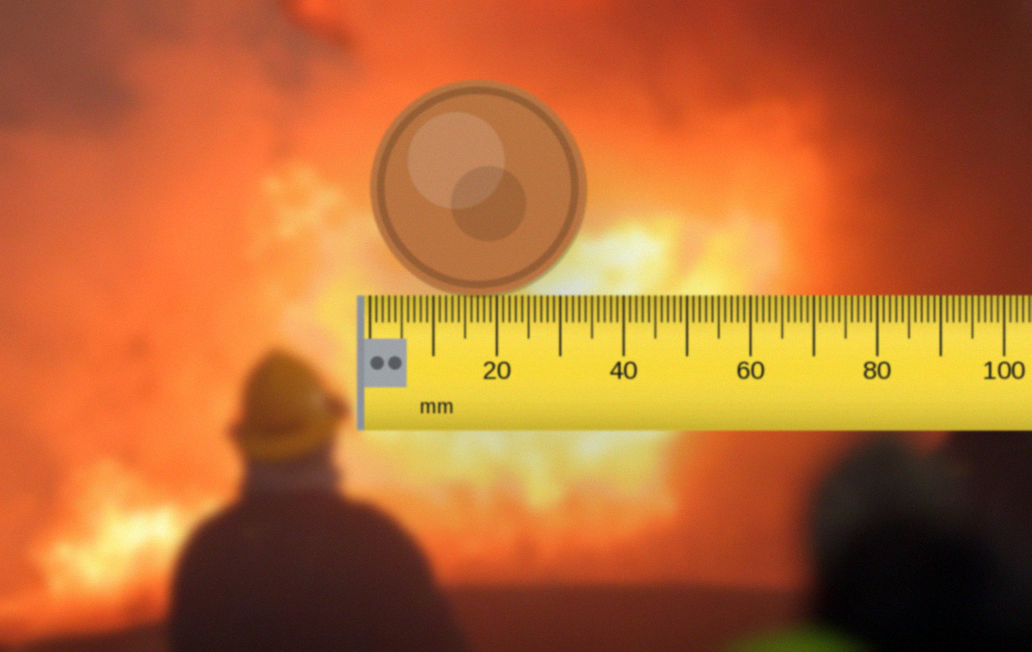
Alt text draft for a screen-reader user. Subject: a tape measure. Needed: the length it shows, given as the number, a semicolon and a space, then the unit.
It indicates 34; mm
